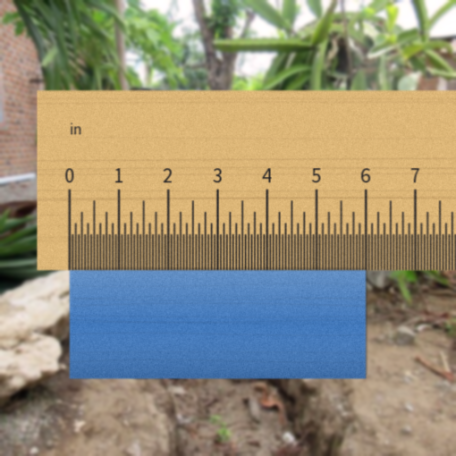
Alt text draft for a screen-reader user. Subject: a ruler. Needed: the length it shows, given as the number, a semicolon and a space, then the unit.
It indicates 6; in
